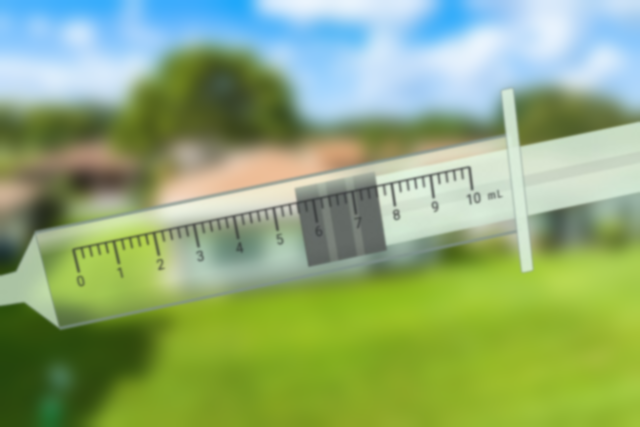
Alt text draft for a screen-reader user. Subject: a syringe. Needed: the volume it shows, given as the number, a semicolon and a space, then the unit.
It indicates 5.6; mL
